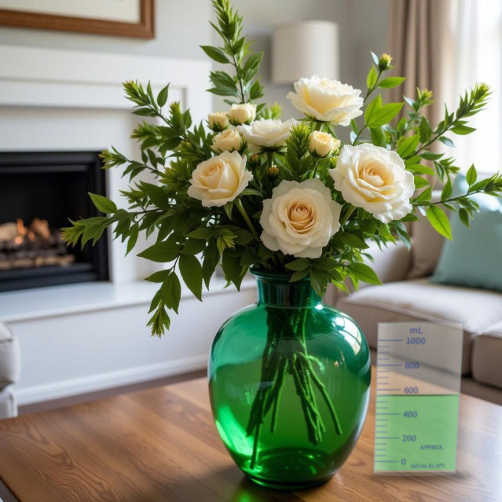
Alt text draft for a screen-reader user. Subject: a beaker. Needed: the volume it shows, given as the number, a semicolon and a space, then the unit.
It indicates 550; mL
